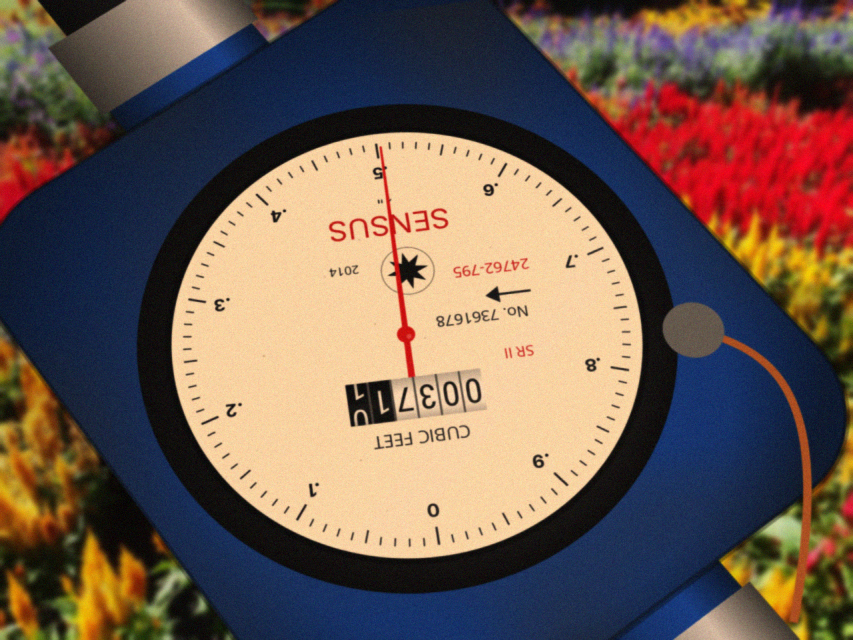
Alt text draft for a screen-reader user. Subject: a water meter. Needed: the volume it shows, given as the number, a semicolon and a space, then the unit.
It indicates 3710.50; ft³
